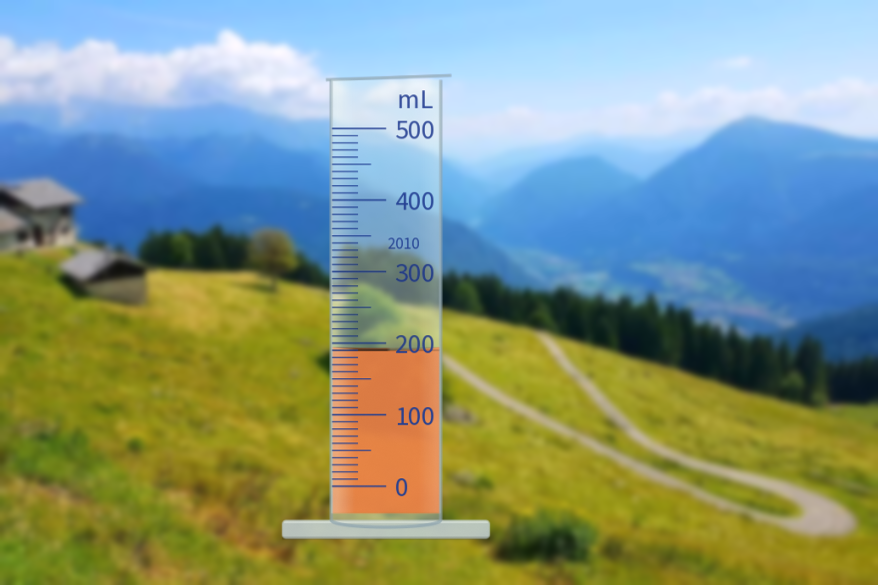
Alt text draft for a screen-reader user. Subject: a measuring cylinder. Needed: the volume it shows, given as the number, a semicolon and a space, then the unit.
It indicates 190; mL
